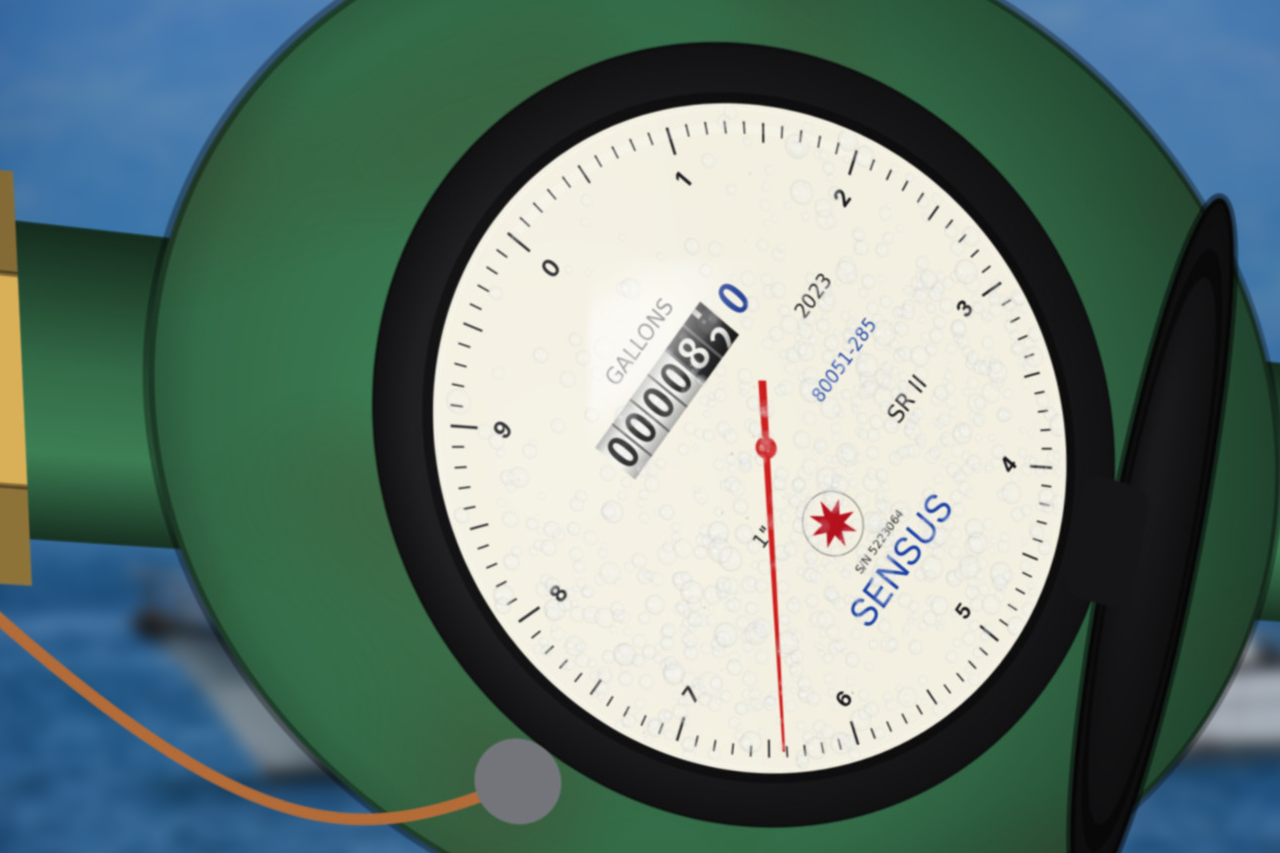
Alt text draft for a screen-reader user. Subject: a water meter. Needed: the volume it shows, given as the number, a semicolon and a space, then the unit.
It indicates 816.4; gal
